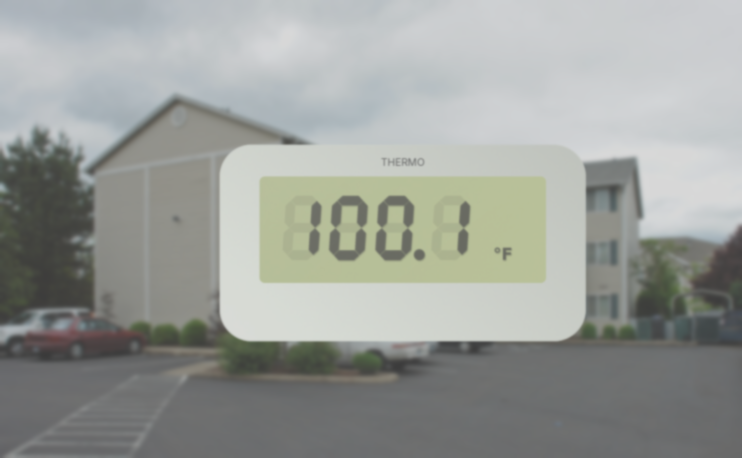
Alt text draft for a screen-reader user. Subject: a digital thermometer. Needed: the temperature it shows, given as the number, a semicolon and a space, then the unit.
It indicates 100.1; °F
